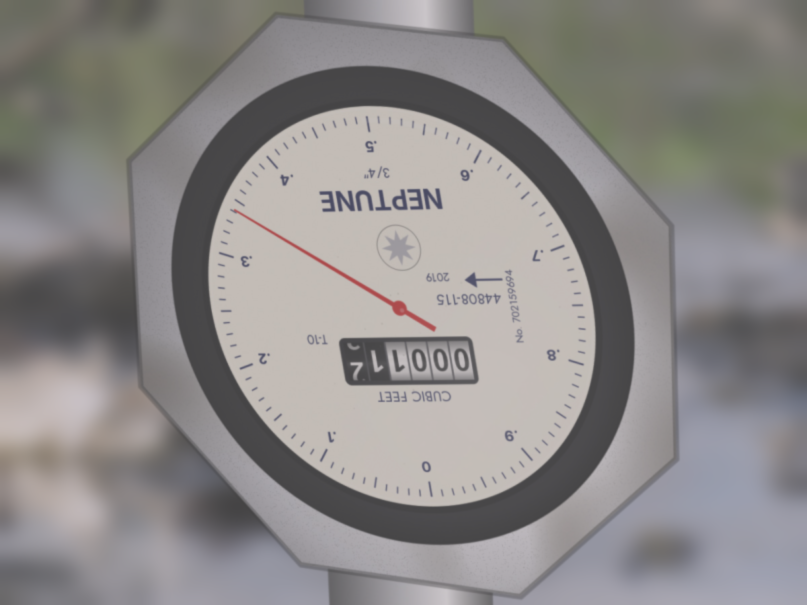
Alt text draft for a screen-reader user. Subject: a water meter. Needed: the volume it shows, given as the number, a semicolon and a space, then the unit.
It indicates 112.34; ft³
